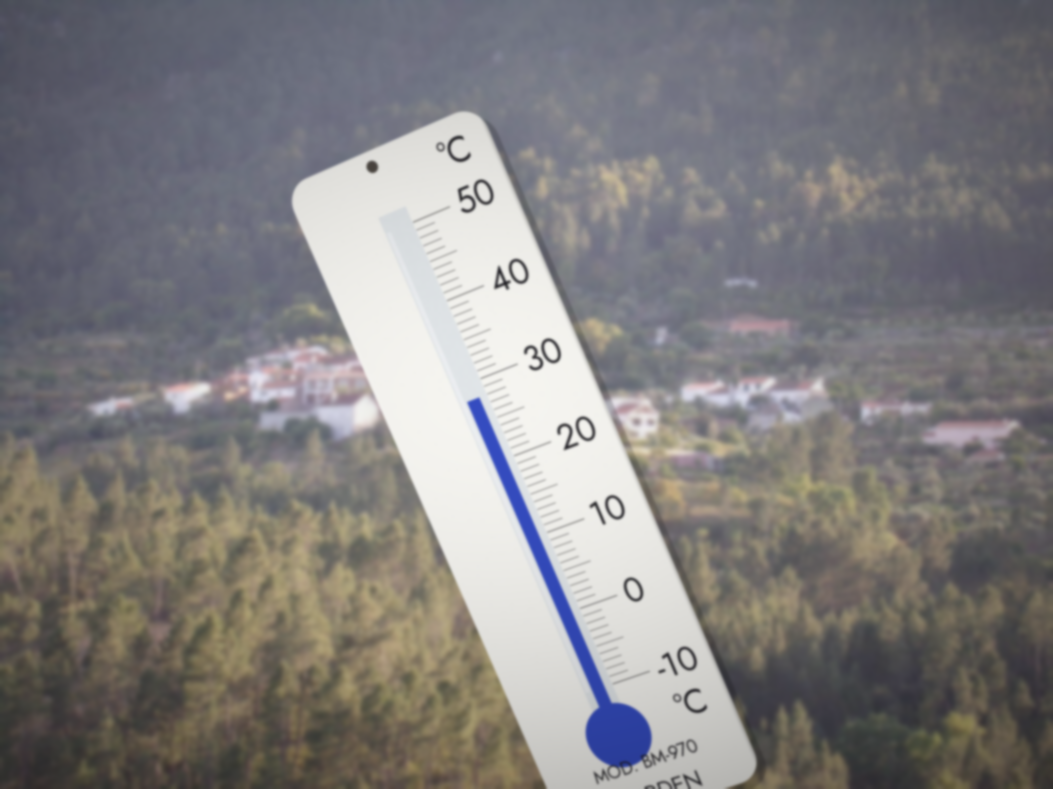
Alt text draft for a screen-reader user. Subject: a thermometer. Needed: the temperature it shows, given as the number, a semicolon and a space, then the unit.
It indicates 28; °C
